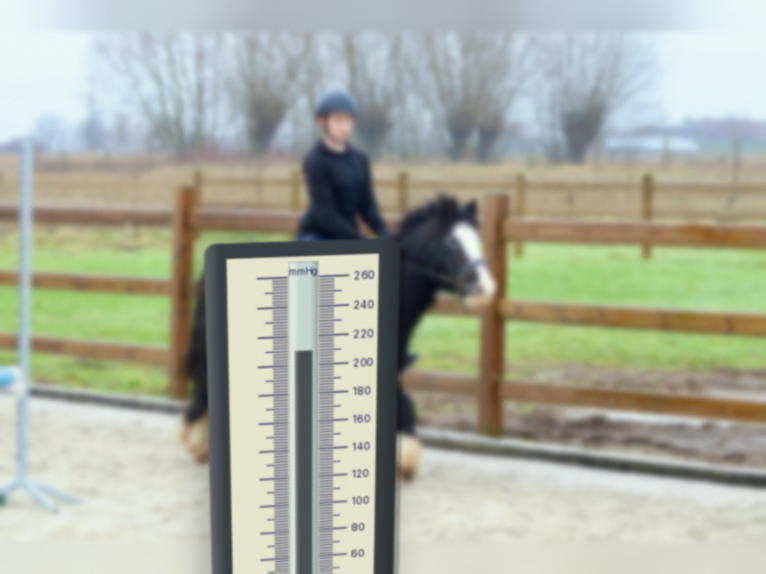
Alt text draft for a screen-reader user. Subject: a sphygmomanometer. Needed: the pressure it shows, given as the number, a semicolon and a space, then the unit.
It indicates 210; mmHg
